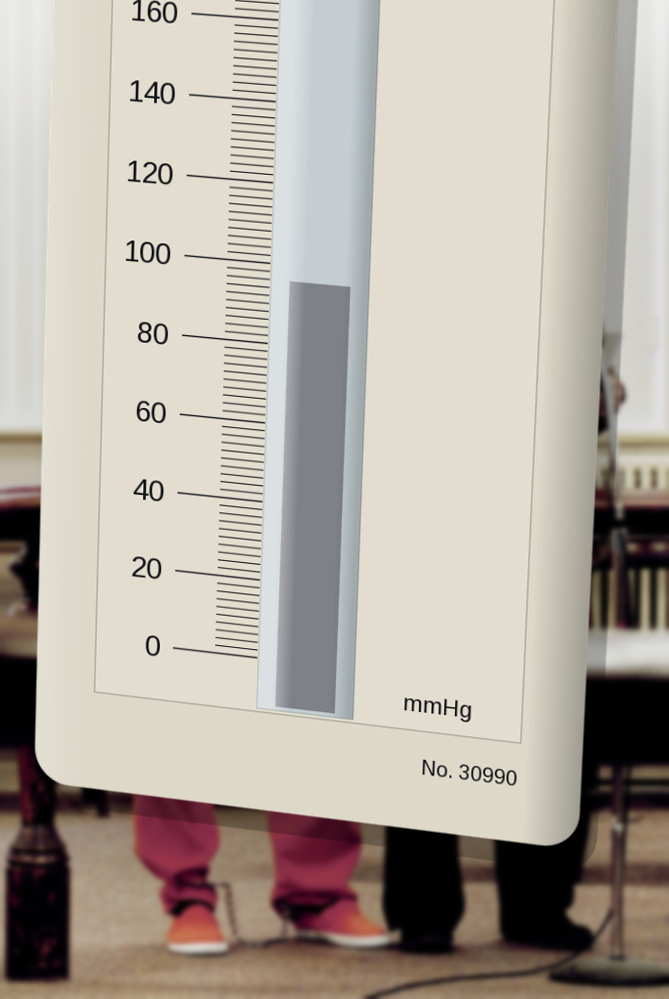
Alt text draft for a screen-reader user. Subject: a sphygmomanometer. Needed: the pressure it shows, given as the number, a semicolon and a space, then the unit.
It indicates 96; mmHg
